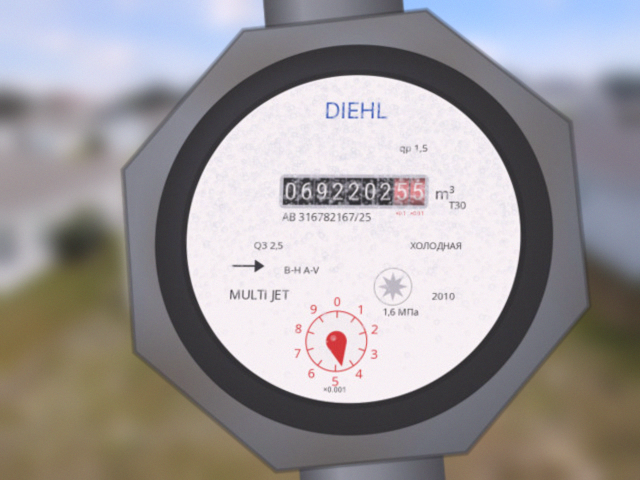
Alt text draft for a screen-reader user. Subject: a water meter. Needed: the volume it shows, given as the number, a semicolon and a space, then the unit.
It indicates 692202.554; m³
